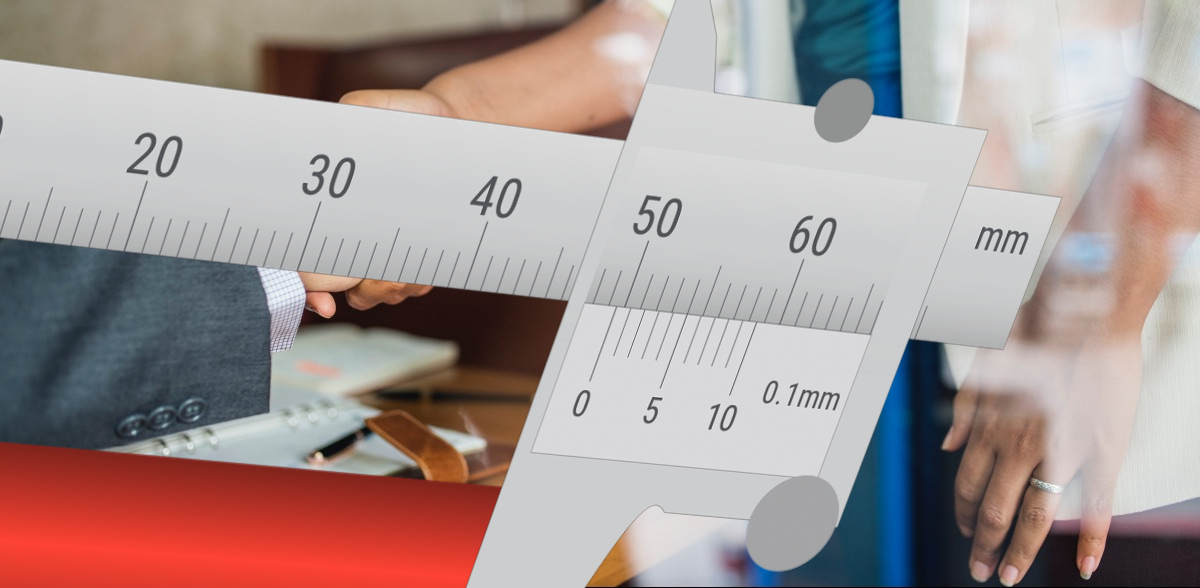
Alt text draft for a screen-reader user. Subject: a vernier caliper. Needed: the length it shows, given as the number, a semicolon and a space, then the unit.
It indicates 49.5; mm
